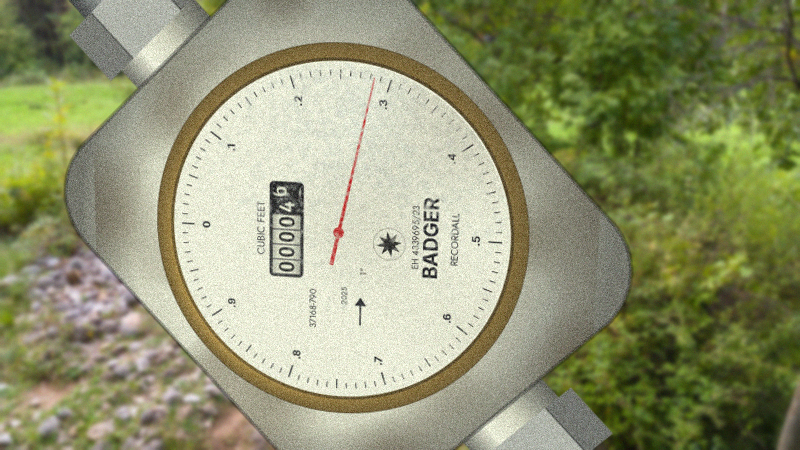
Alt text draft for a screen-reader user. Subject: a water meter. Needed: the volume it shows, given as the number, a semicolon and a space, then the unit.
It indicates 46.28; ft³
